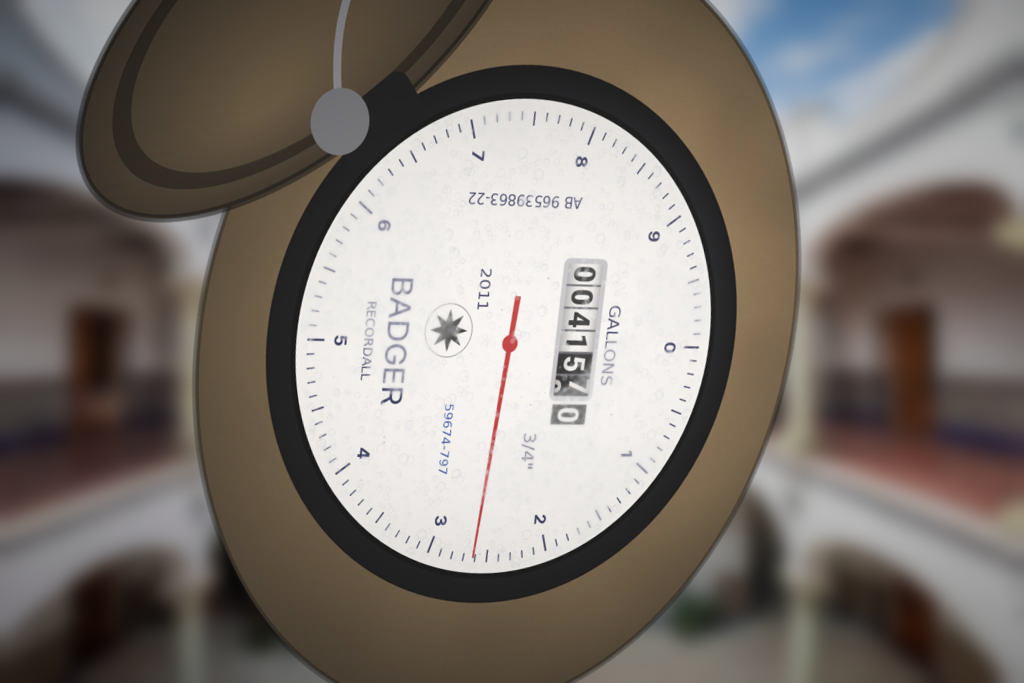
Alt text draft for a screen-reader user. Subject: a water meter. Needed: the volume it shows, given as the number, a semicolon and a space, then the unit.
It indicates 41572.6; gal
